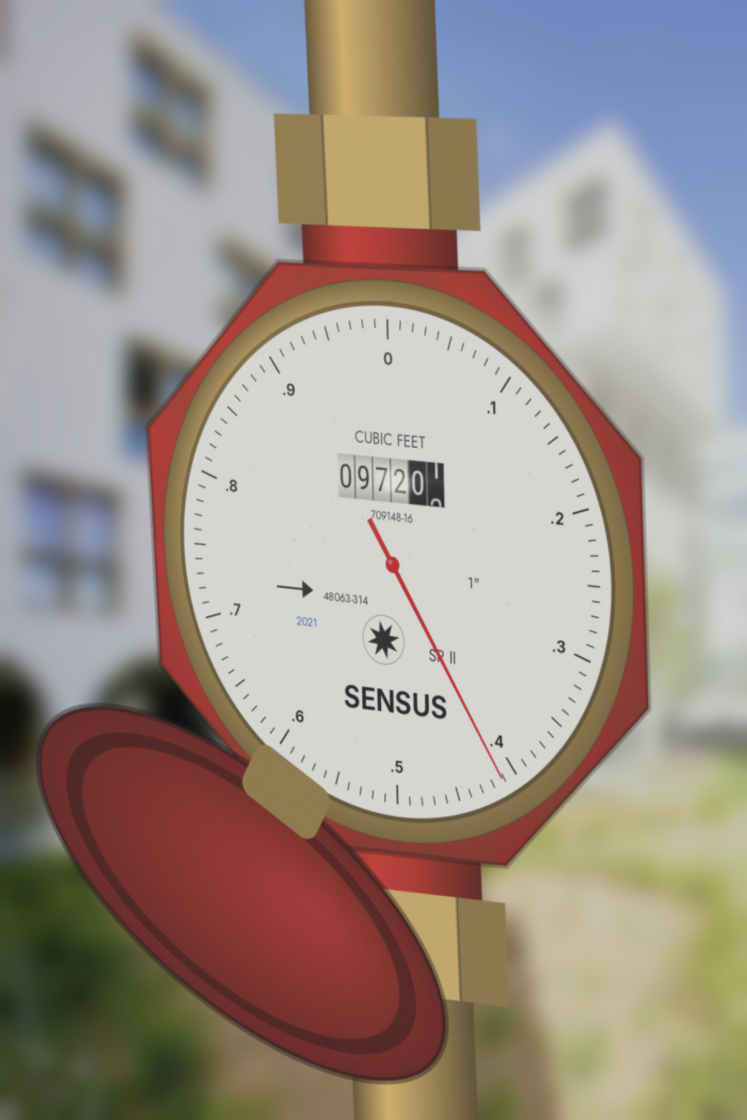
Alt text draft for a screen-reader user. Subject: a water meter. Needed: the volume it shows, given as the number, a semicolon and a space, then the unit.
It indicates 97201.41; ft³
